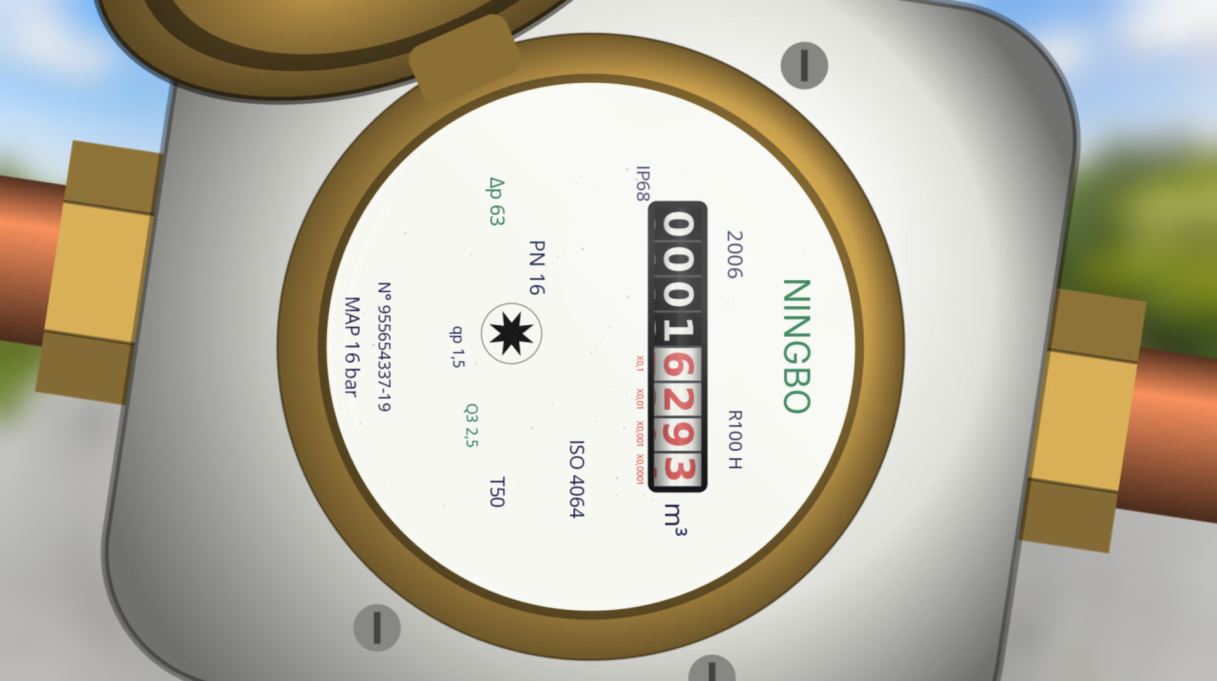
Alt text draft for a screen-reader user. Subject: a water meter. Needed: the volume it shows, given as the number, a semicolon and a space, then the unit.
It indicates 1.6293; m³
